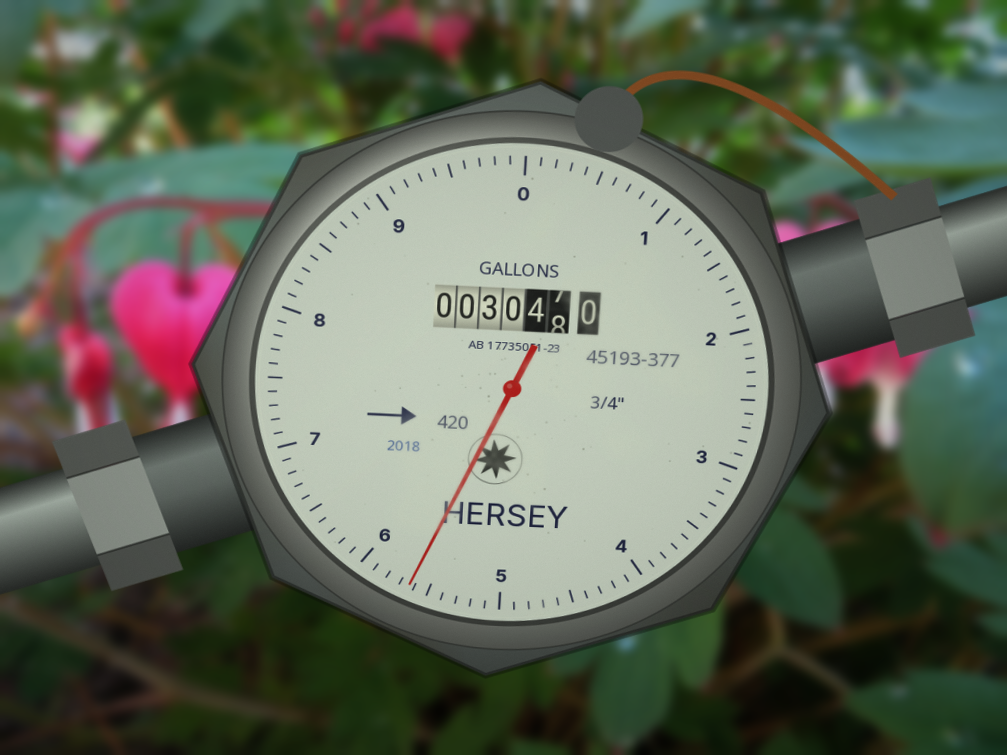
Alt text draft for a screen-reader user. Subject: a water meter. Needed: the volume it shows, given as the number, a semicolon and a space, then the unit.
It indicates 30475.6; gal
